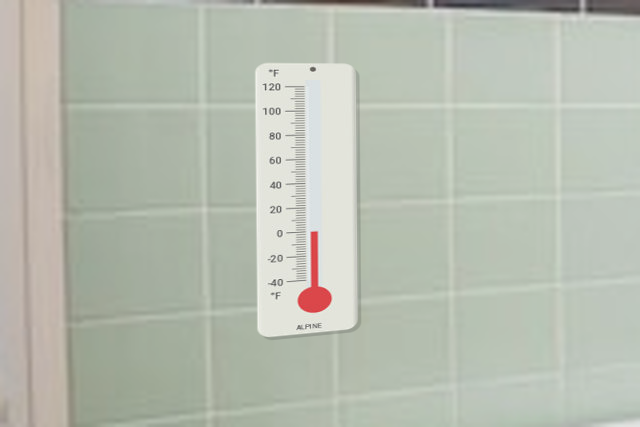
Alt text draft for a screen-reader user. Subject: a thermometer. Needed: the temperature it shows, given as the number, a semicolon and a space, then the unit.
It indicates 0; °F
